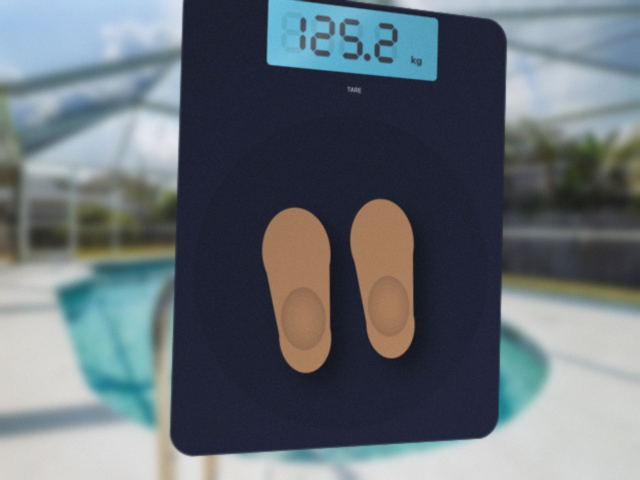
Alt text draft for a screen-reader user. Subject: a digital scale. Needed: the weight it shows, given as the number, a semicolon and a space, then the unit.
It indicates 125.2; kg
